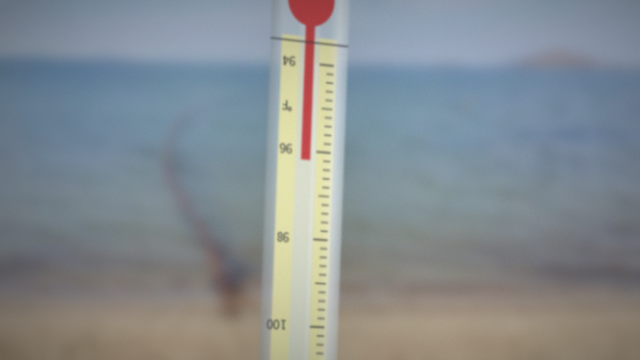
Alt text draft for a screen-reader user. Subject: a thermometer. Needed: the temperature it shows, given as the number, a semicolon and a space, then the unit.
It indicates 96.2; °F
